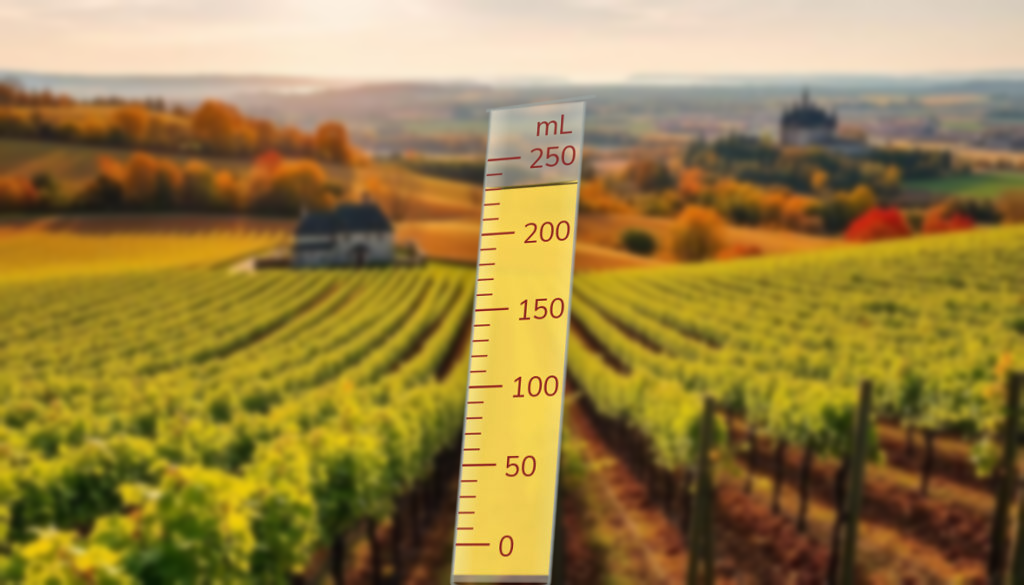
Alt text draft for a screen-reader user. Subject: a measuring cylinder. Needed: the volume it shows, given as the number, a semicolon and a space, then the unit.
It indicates 230; mL
